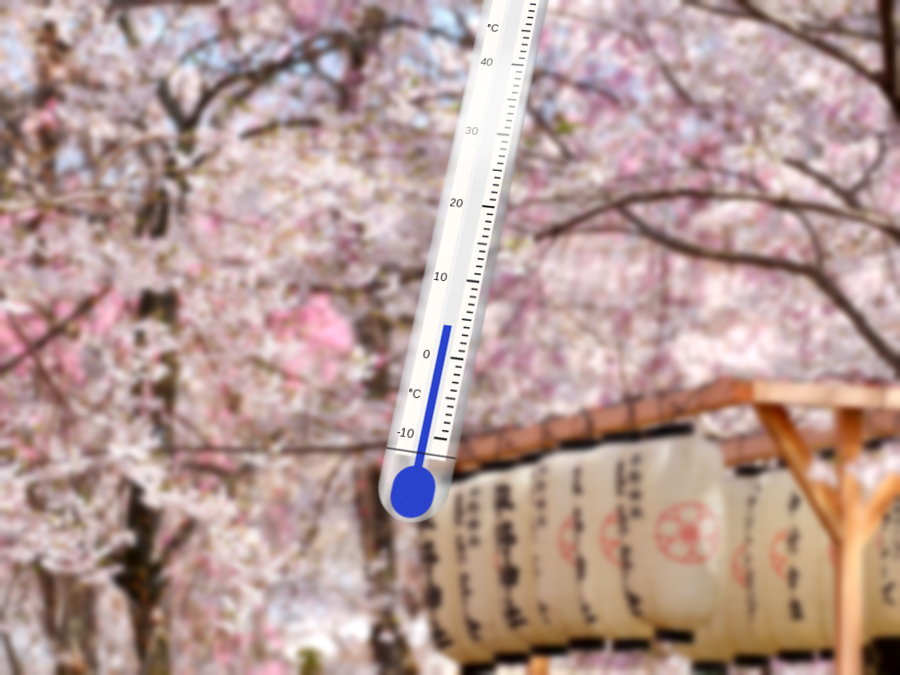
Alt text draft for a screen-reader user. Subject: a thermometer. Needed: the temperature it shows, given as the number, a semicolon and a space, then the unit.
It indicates 4; °C
